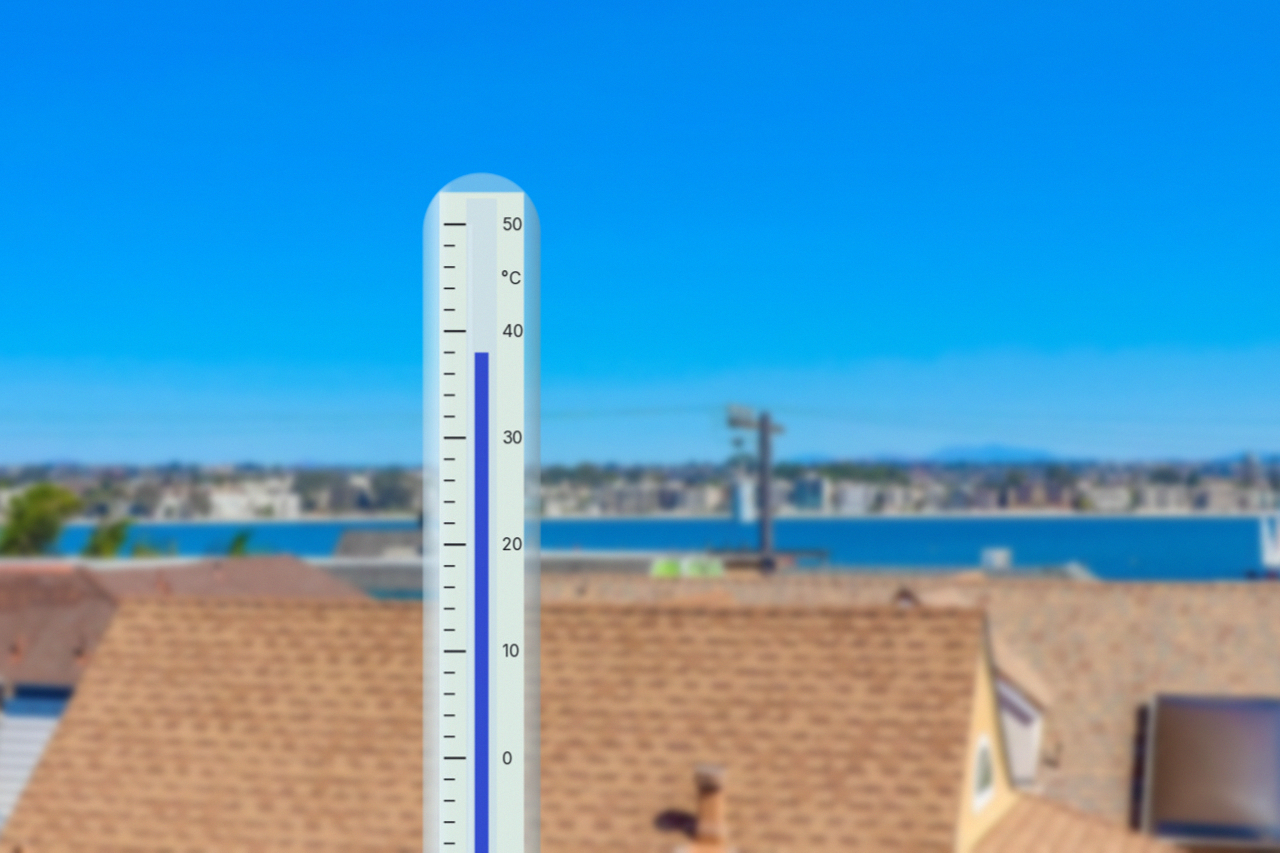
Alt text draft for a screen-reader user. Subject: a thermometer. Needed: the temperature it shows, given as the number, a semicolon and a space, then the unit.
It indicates 38; °C
